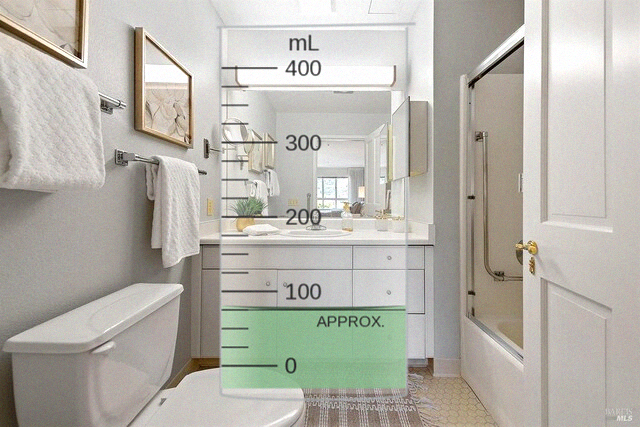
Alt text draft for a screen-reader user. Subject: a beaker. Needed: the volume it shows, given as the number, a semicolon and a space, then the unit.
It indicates 75; mL
